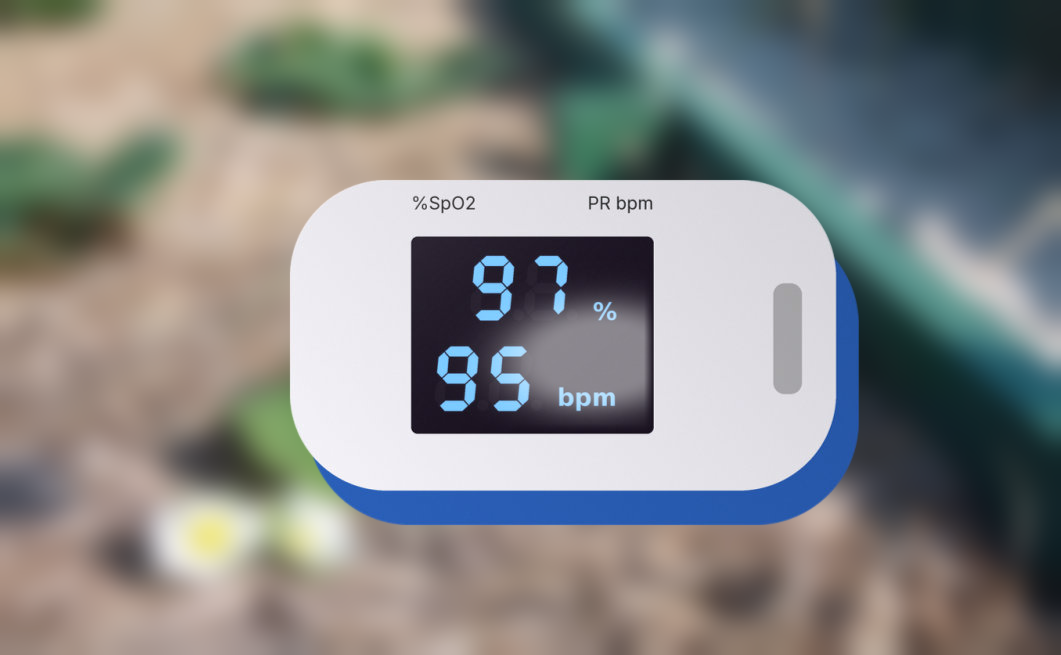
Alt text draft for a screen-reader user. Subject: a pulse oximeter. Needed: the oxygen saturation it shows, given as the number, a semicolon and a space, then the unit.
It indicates 97; %
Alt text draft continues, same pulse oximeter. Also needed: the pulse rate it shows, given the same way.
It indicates 95; bpm
